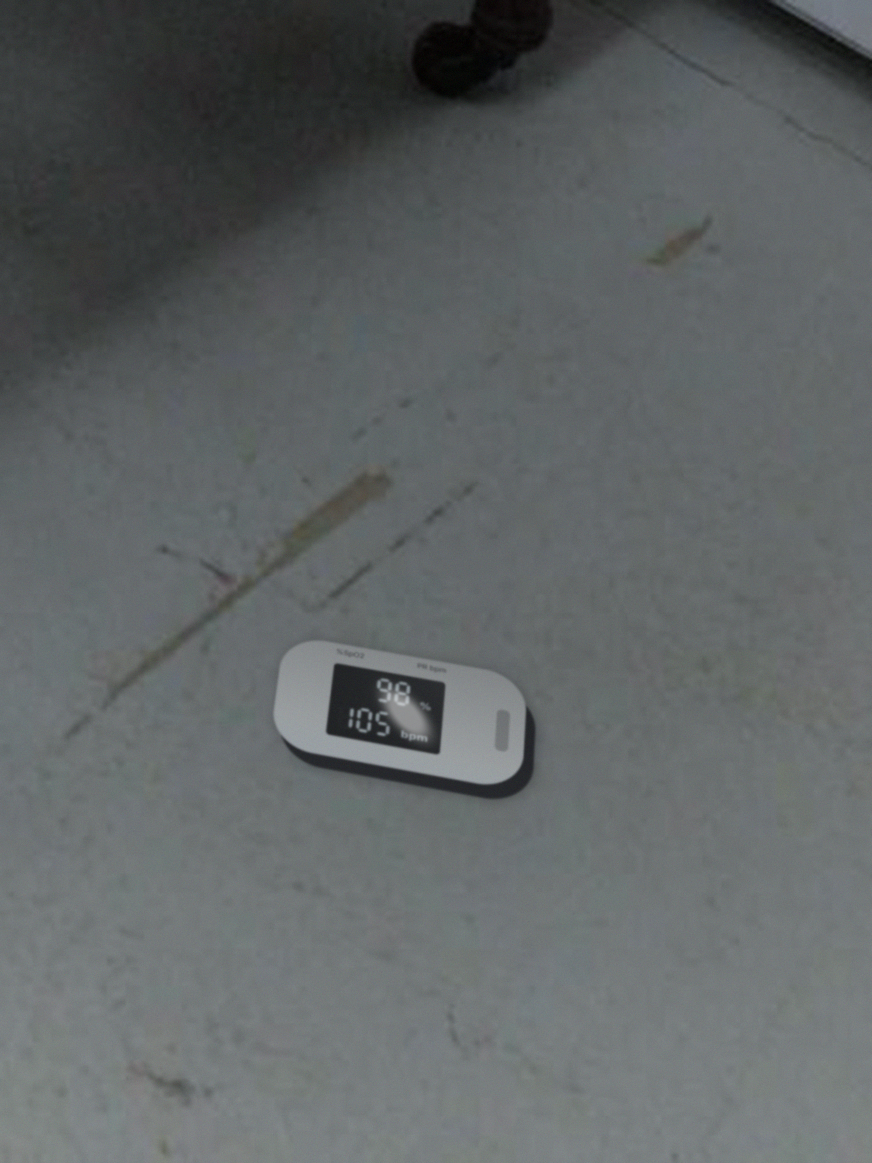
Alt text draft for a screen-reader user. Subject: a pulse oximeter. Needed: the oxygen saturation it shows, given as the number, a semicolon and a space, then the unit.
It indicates 98; %
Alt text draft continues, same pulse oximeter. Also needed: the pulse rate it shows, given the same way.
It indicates 105; bpm
